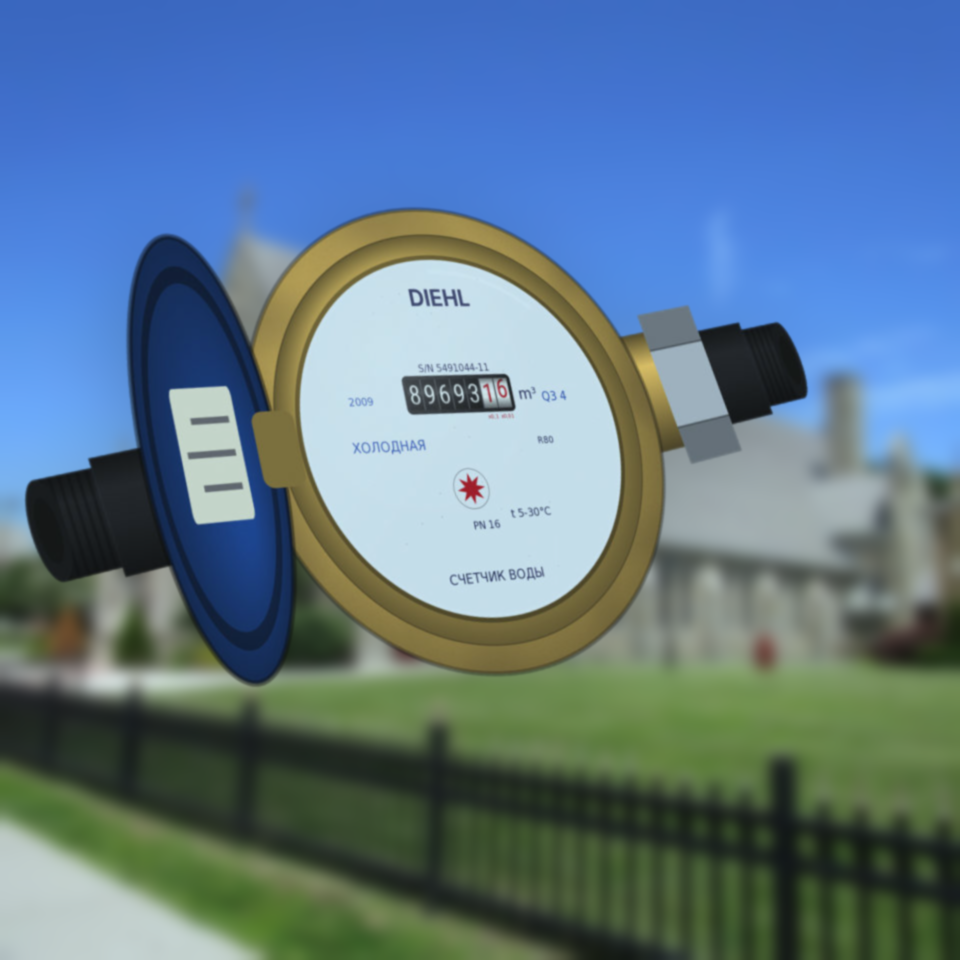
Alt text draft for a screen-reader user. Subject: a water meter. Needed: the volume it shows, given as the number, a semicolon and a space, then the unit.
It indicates 89693.16; m³
